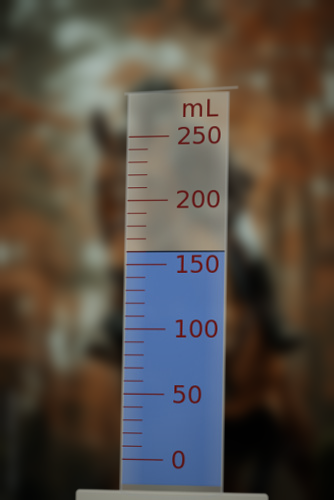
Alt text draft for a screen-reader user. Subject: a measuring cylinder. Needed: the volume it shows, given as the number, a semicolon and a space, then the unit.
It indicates 160; mL
